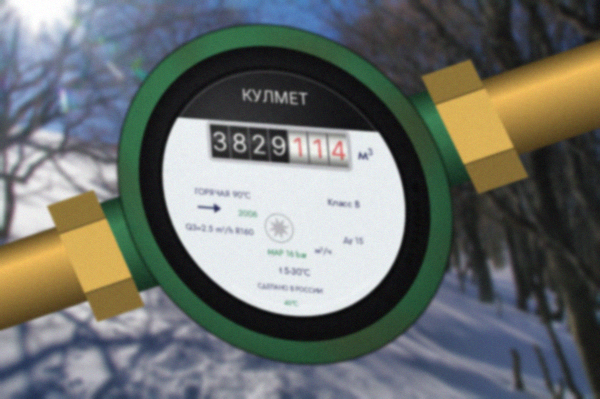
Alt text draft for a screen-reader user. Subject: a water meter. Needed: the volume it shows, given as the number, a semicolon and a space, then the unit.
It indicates 3829.114; m³
